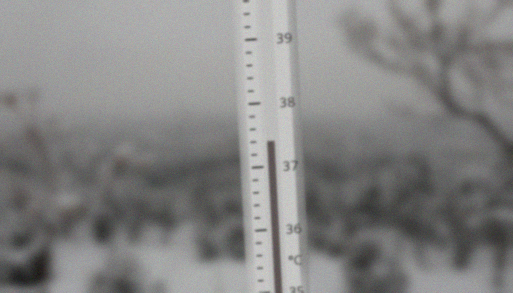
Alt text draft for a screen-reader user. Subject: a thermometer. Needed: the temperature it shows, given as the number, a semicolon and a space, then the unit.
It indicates 37.4; °C
